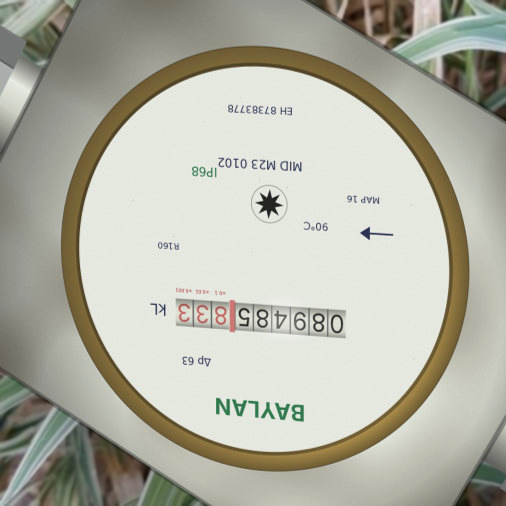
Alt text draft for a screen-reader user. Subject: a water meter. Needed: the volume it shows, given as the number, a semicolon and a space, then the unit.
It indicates 89485.833; kL
